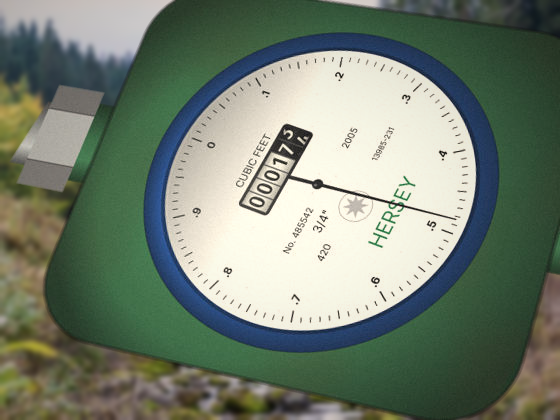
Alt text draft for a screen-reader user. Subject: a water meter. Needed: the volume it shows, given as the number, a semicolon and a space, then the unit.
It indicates 173.48; ft³
